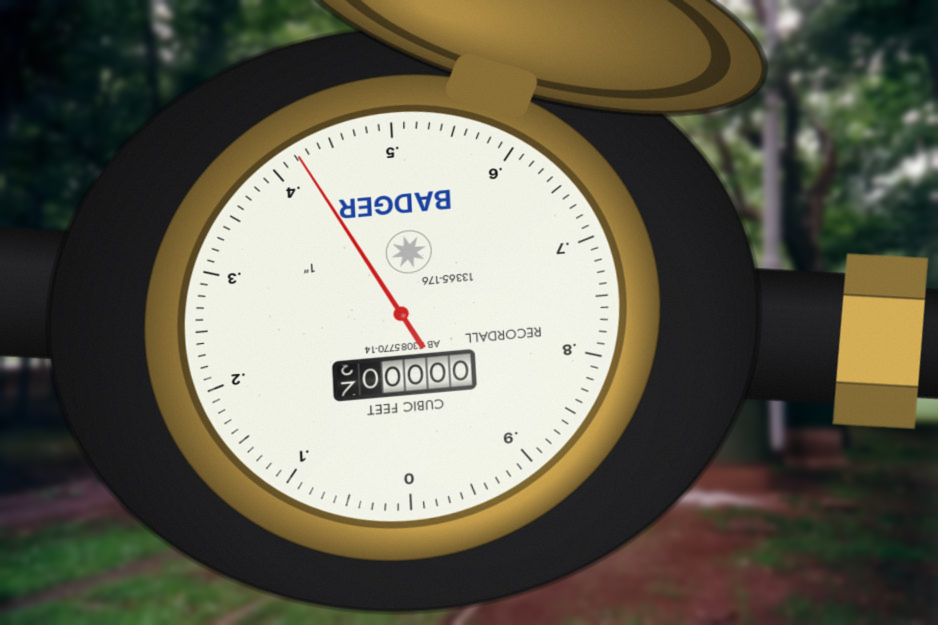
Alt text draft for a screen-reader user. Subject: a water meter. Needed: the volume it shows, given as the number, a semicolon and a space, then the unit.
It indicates 2.42; ft³
